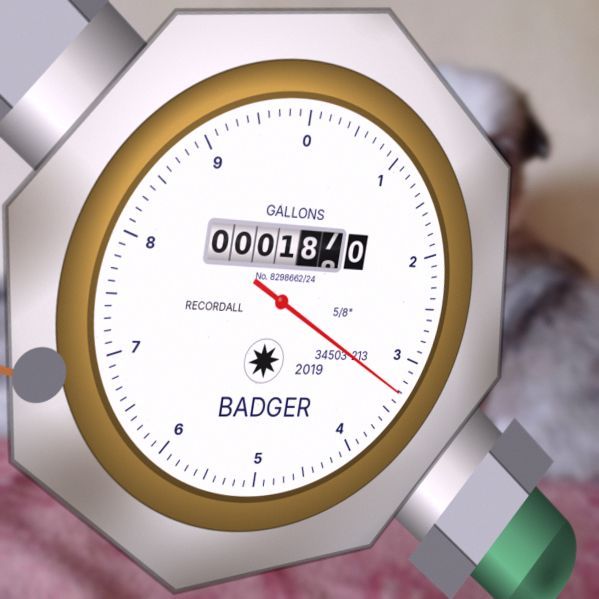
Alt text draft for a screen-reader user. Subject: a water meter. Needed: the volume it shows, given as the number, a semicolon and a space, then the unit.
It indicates 1873.3; gal
